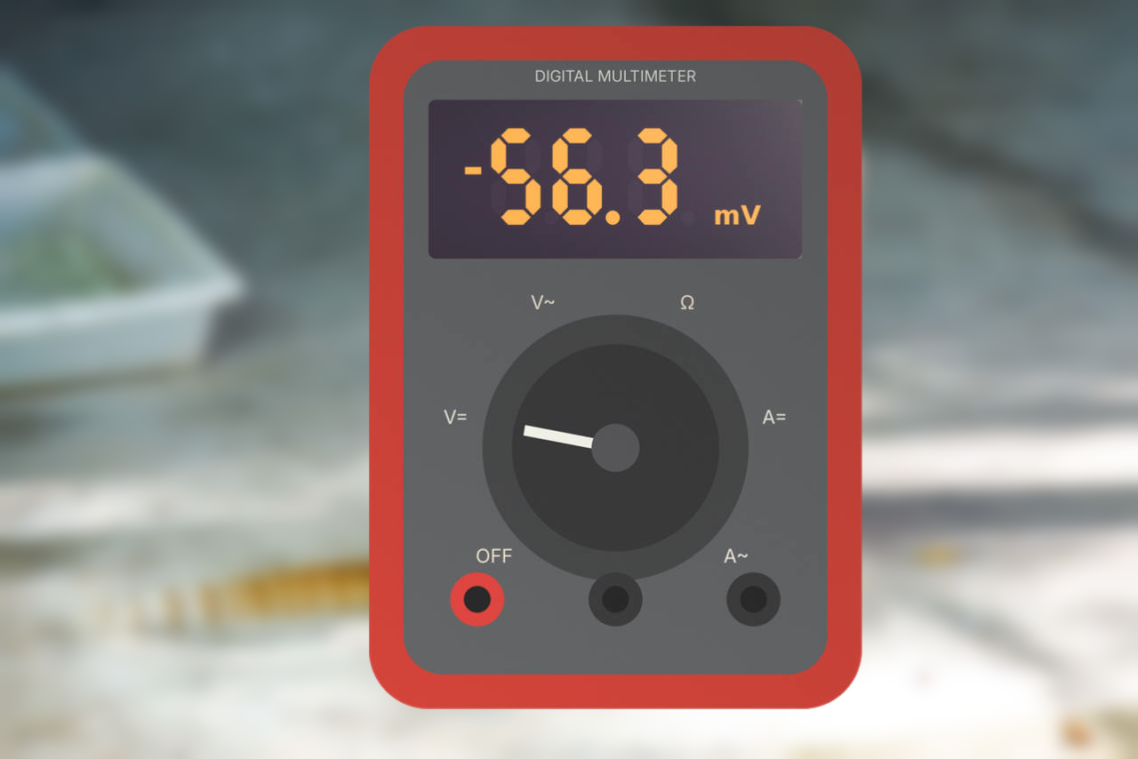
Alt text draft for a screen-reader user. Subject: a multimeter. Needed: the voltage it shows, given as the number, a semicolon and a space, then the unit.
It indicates -56.3; mV
